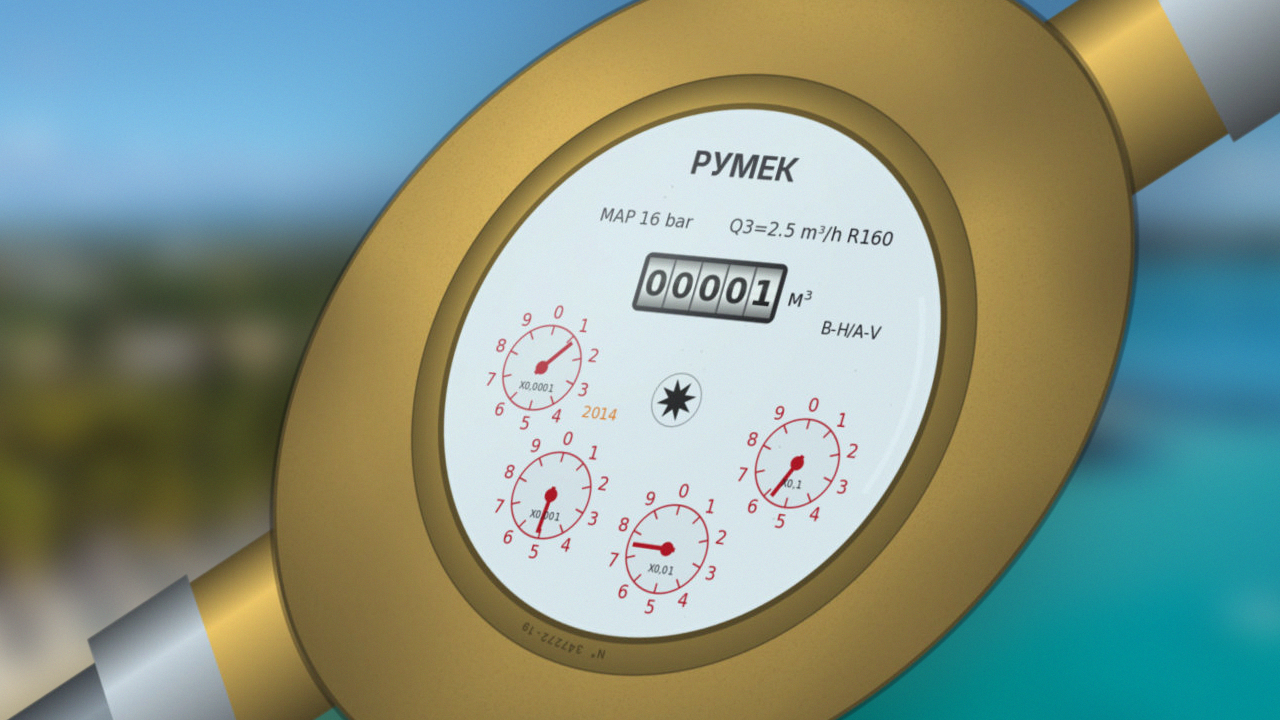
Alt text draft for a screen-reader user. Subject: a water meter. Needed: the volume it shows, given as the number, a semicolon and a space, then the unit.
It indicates 1.5751; m³
